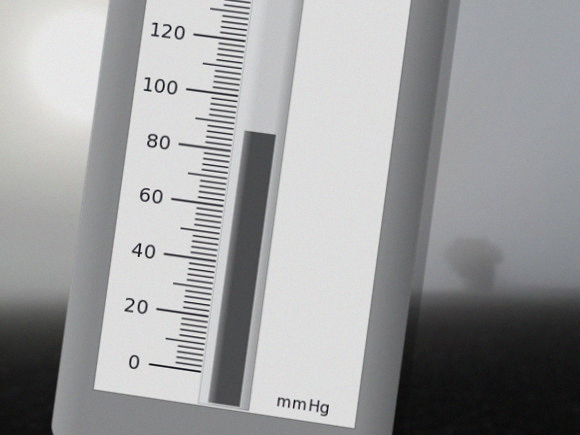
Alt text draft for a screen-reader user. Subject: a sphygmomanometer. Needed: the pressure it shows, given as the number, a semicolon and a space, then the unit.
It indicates 88; mmHg
